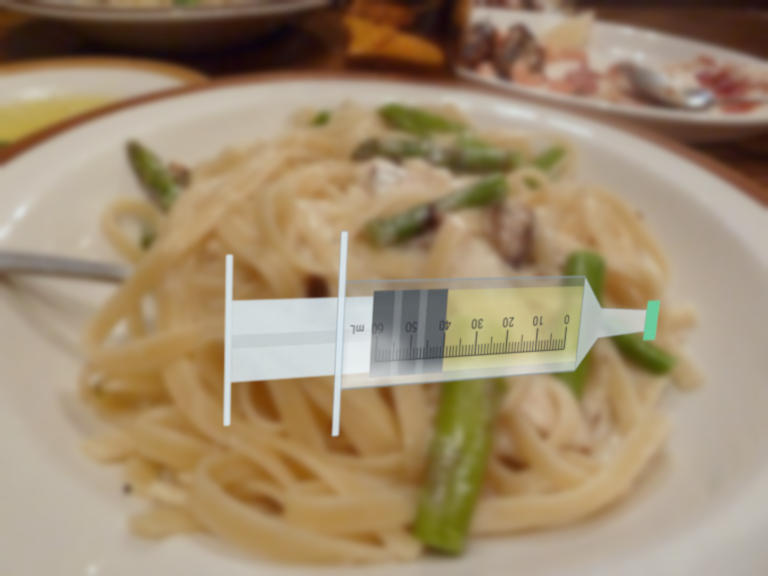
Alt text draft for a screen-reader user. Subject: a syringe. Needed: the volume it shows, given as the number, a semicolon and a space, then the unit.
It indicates 40; mL
